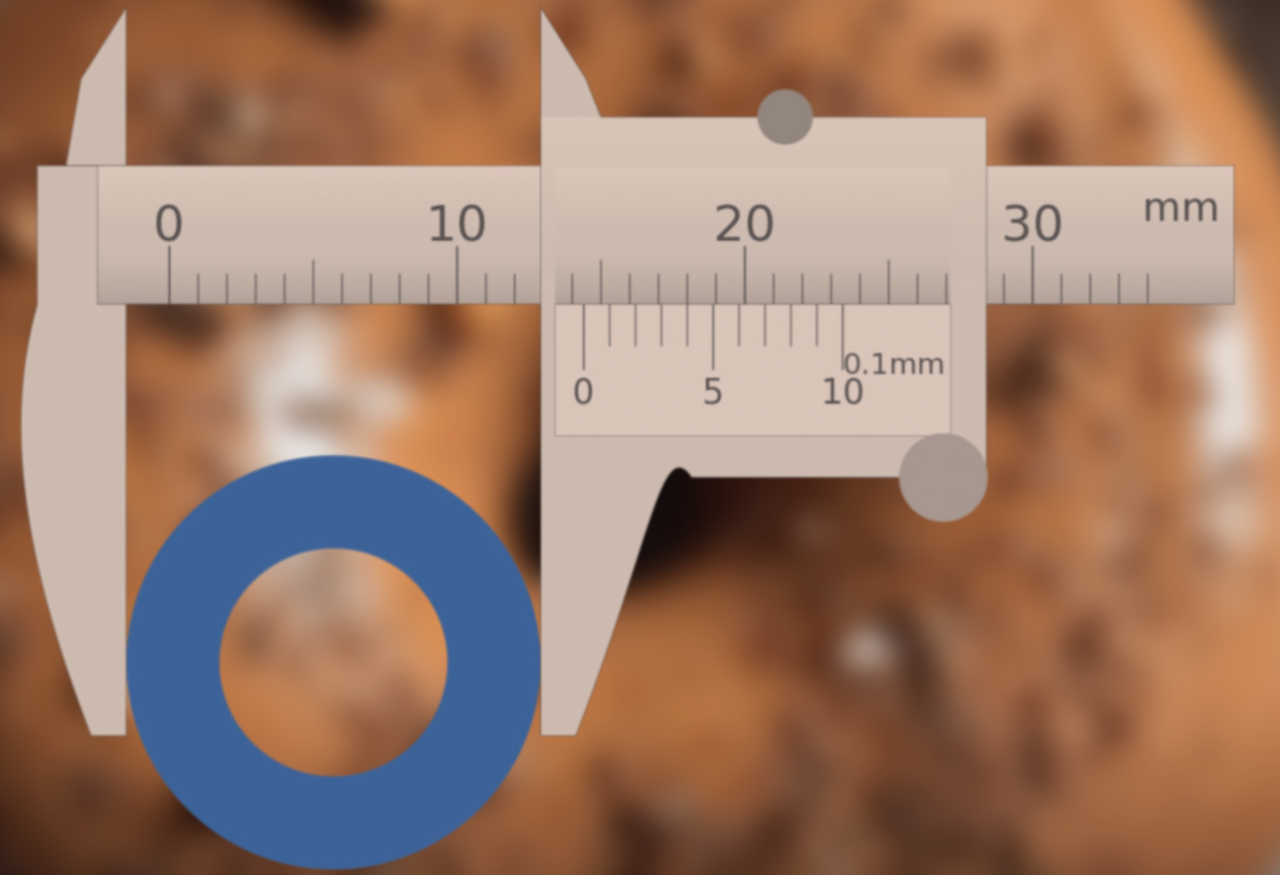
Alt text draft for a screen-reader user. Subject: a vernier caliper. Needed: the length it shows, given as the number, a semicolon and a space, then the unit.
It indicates 14.4; mm
